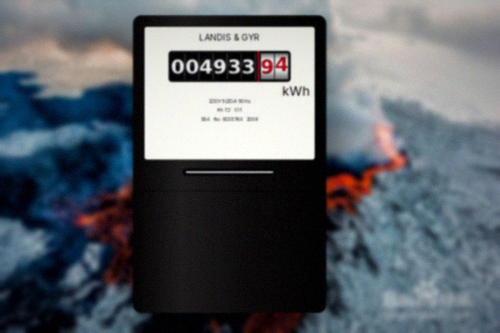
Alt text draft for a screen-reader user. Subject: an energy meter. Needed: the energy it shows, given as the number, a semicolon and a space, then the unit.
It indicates 4933.94; kWh
